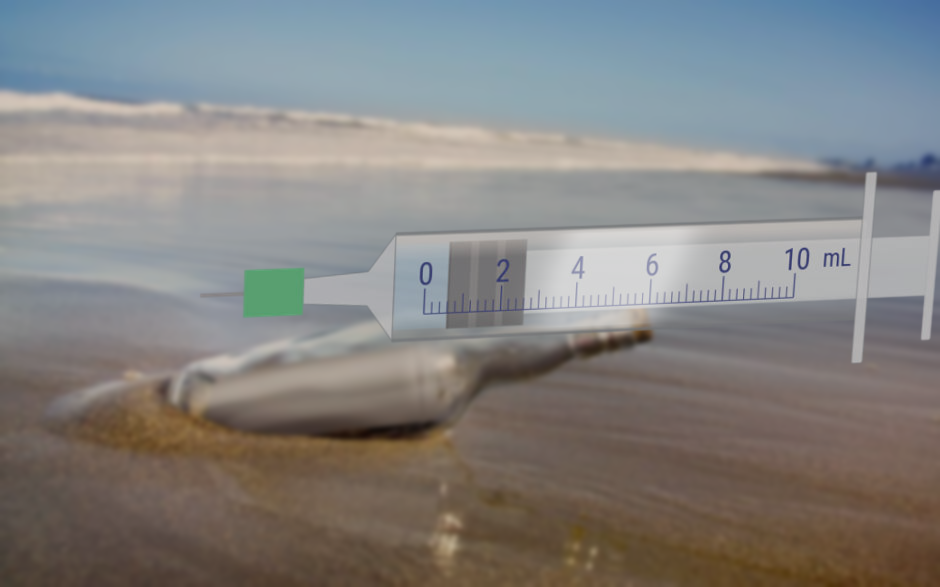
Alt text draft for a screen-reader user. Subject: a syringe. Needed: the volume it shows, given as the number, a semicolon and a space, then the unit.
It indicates 0.6; mL
